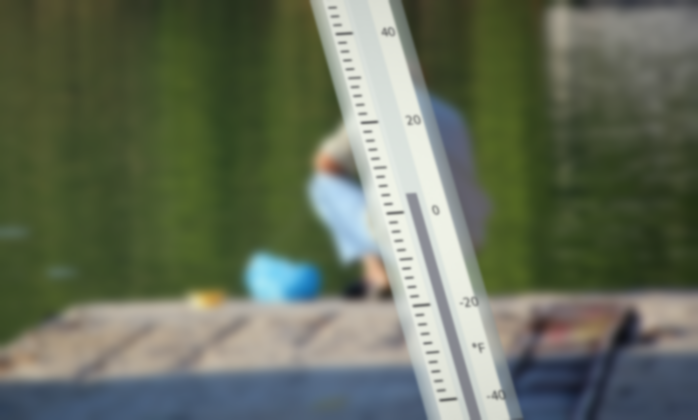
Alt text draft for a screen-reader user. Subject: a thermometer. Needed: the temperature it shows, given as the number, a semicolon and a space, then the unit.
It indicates 4; °F
